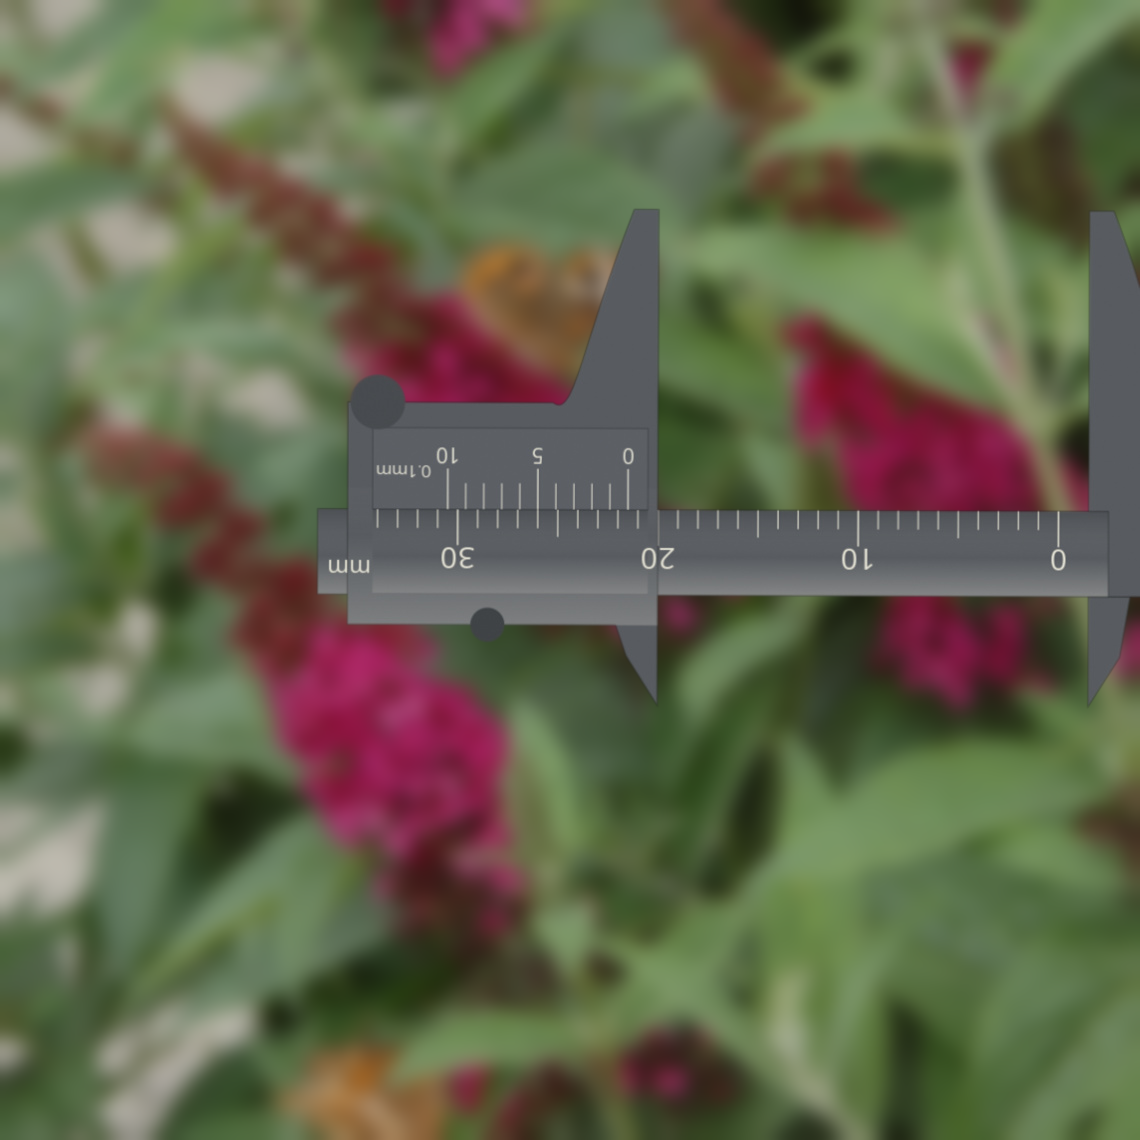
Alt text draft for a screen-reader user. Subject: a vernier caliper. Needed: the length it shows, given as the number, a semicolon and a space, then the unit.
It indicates 21.5; mm
